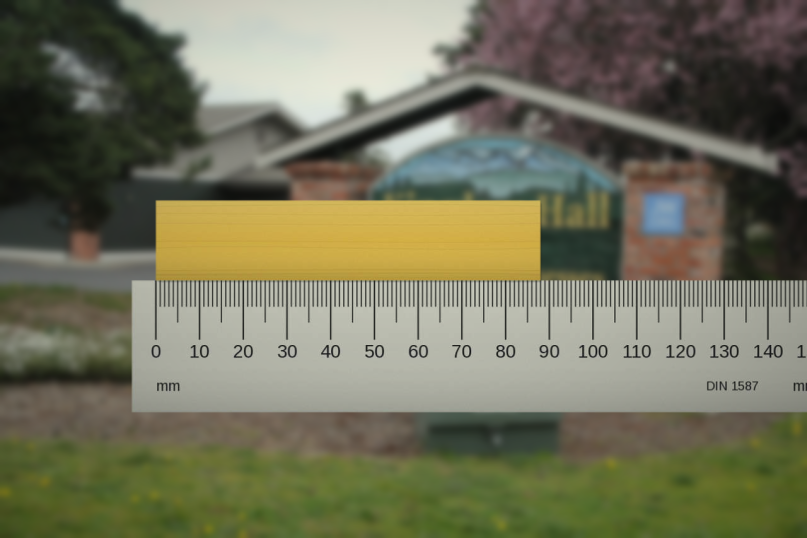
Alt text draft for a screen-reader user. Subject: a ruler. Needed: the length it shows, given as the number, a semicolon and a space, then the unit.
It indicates 88; mm
